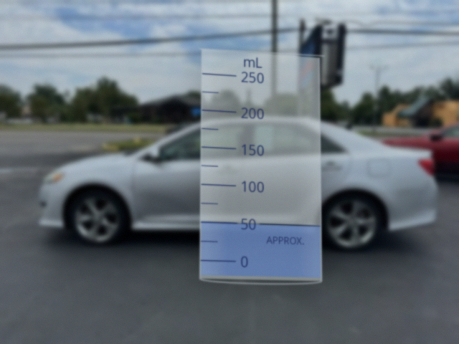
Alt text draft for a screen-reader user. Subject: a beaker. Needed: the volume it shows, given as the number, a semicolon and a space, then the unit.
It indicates 50; mL
